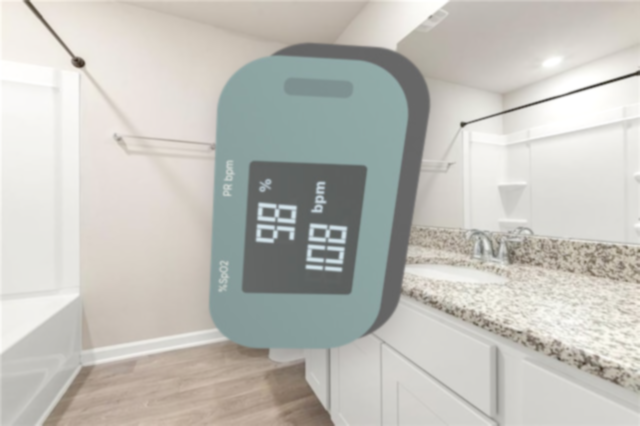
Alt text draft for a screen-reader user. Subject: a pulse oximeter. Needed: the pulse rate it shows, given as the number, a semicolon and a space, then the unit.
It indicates 108; bpm
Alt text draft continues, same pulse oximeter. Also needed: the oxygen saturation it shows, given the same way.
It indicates 98; %
